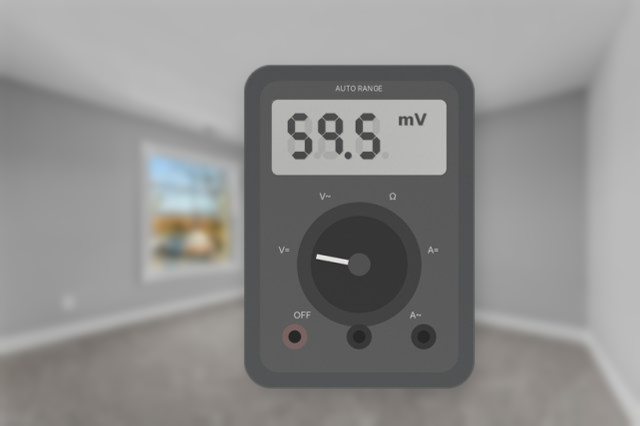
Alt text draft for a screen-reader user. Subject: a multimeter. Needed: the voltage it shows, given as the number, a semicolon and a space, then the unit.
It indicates 59.5; mV
